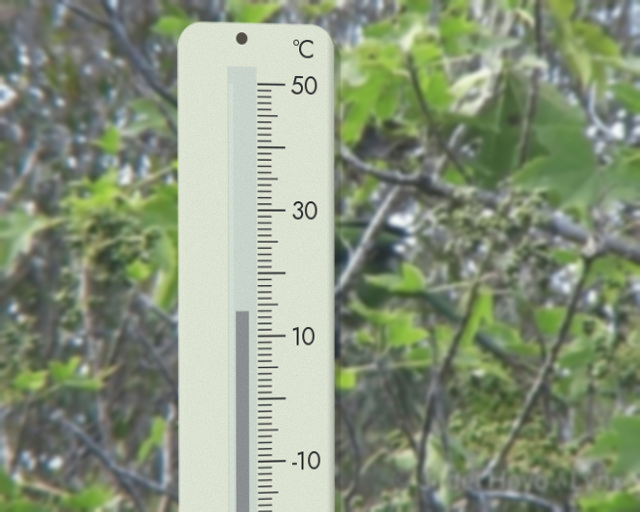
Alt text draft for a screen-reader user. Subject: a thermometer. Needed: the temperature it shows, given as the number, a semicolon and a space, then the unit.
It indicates 14; °C
